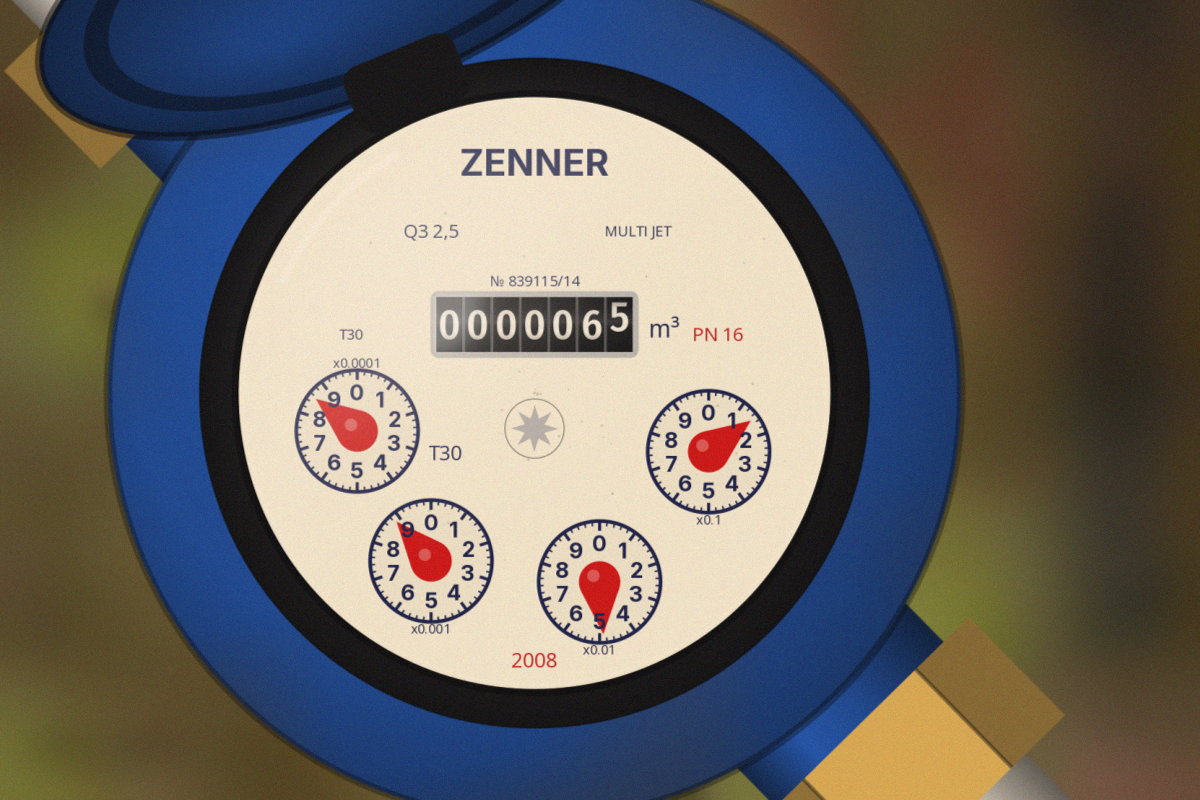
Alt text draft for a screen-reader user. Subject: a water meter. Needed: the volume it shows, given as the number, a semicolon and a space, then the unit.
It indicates 65.1488; m³
